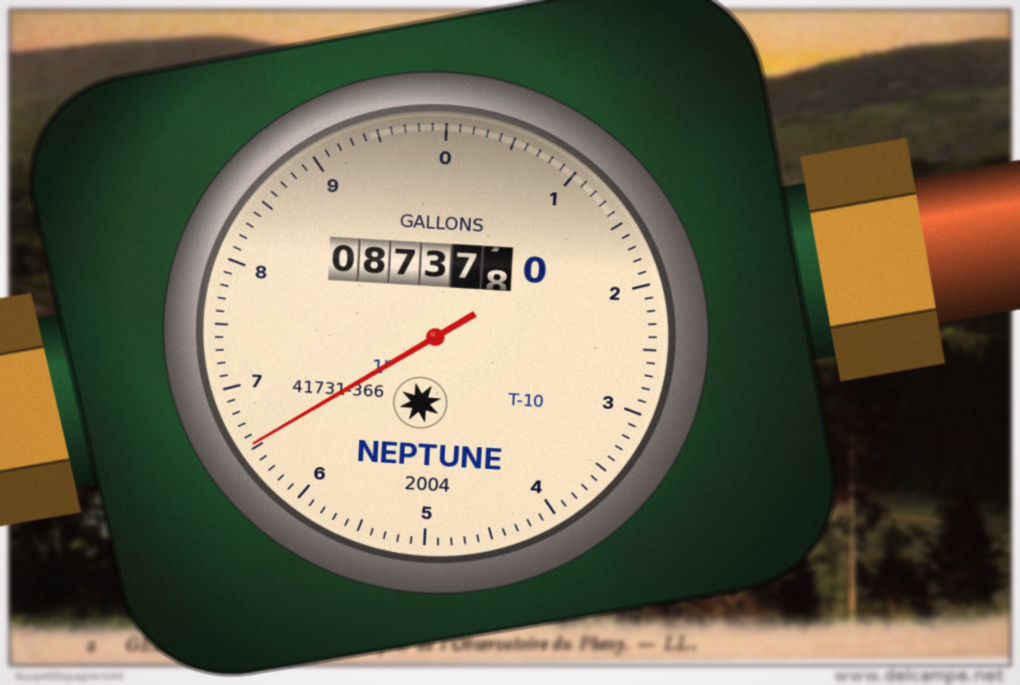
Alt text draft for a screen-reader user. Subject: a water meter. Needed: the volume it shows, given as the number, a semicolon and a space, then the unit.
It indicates 873776.5; gal
